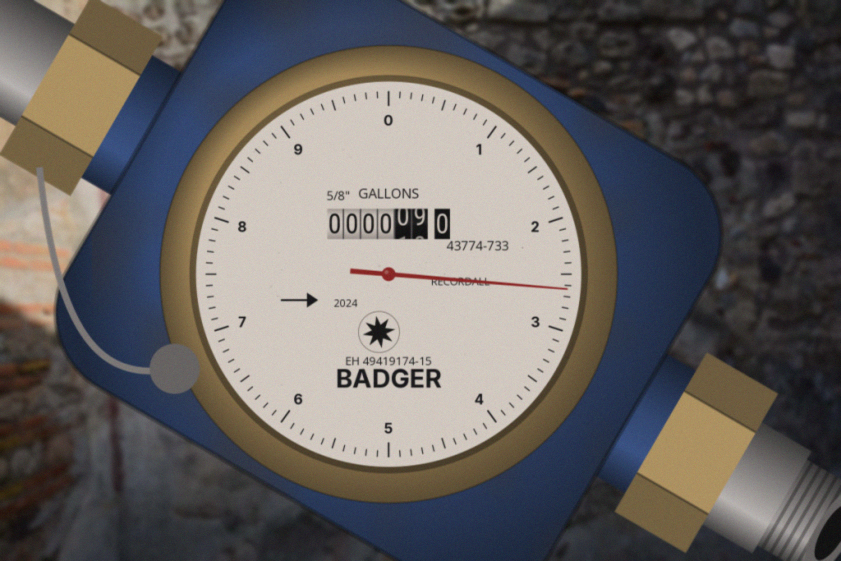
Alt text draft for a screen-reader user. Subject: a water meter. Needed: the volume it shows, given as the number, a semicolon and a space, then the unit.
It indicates 92.6; gal
